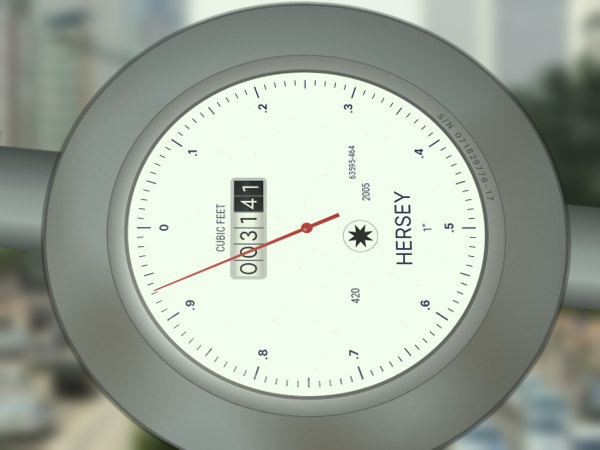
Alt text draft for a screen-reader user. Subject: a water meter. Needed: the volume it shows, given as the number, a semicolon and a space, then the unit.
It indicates 3140.93; ft³
